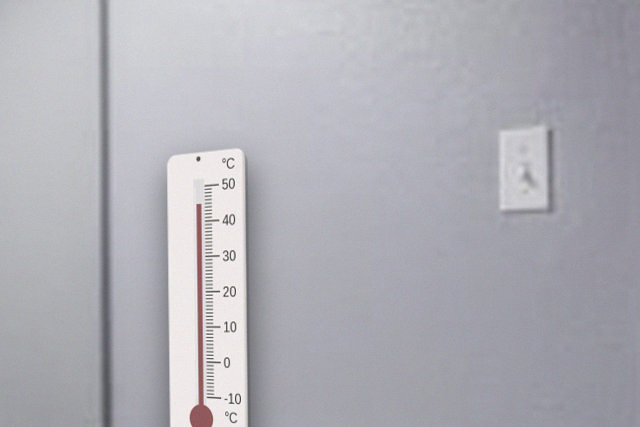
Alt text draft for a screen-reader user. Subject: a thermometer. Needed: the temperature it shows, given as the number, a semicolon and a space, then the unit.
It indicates 45; °C
